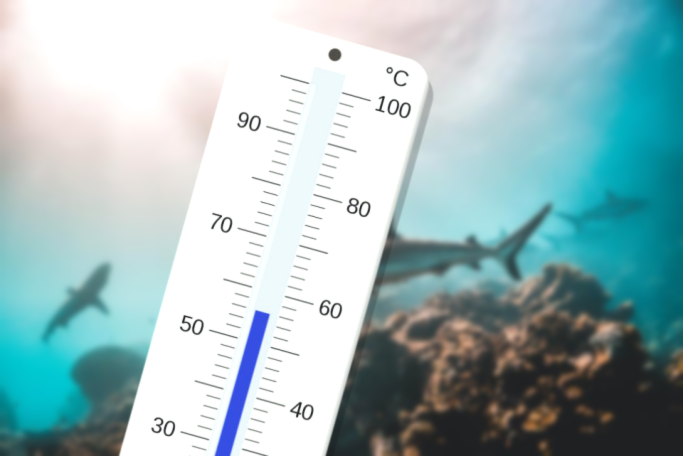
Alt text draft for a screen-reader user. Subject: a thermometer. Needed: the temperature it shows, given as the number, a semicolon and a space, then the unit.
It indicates 56; °C
